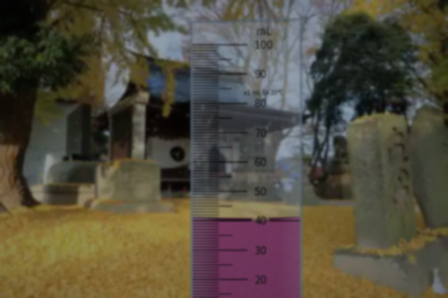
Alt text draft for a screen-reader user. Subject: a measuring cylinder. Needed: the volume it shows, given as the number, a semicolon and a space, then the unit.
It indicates 40; mL
